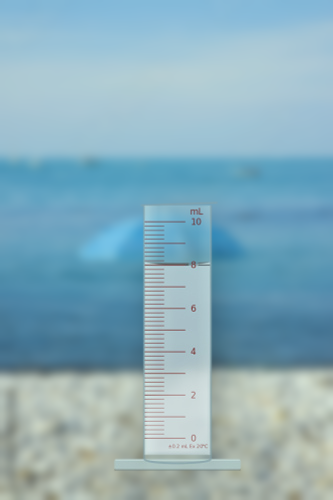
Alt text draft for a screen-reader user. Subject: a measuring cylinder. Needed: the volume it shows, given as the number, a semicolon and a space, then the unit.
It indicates 8; mL
